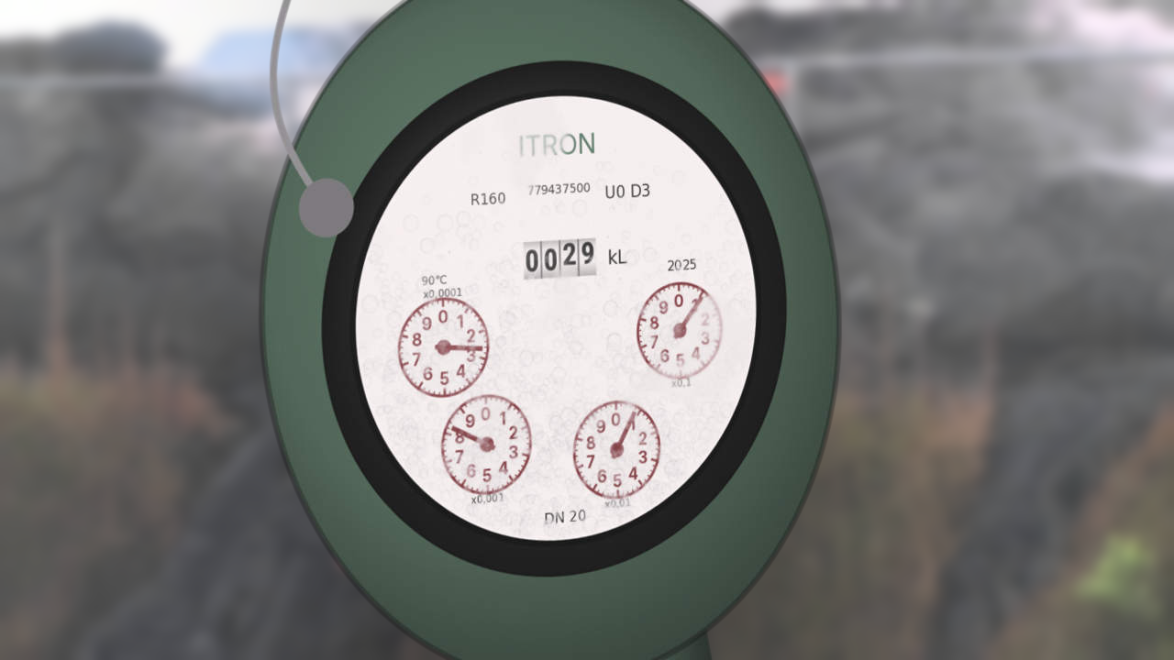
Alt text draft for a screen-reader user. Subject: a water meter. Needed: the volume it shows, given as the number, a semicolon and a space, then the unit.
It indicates 29.1082; kL
